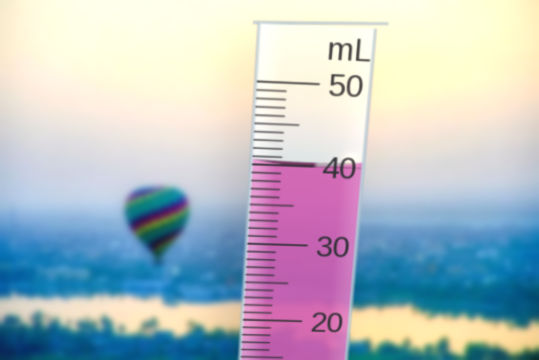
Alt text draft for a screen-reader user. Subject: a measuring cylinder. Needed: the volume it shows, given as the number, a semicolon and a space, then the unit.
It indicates 40; mL
